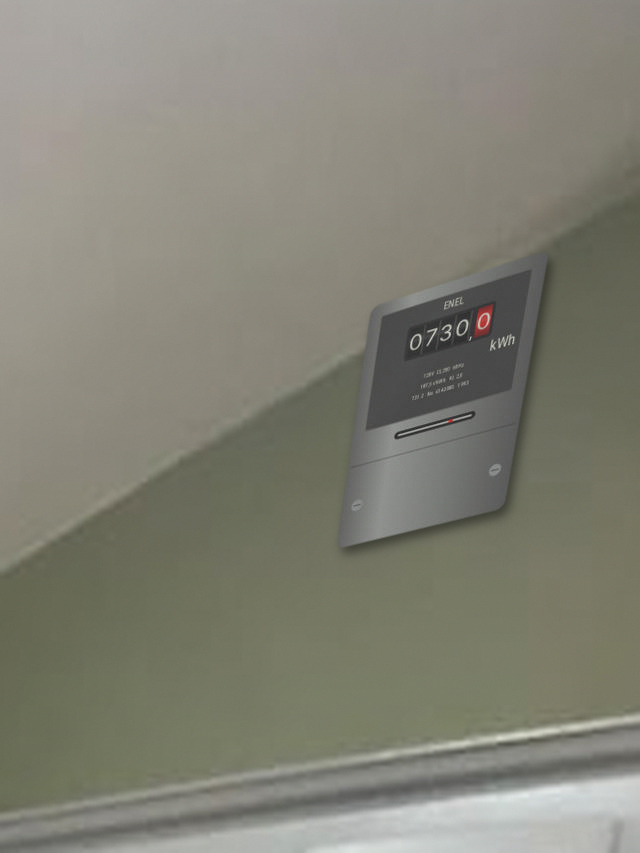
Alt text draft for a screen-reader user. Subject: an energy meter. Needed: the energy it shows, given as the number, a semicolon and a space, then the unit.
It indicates 730.0; kWh
